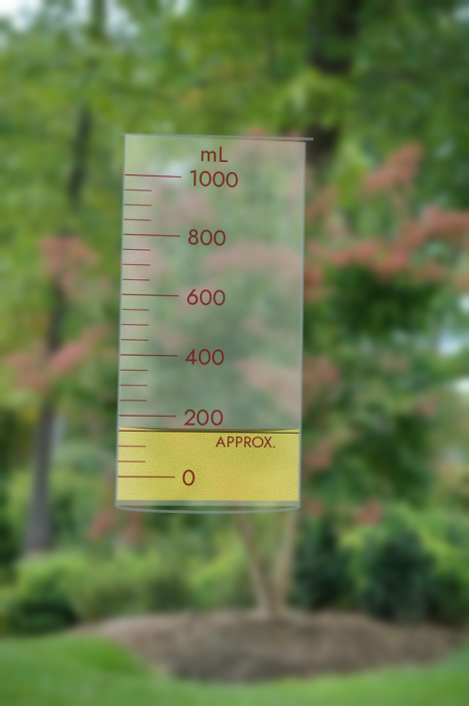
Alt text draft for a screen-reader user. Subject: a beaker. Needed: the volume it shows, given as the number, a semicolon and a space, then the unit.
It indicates 150; mL
